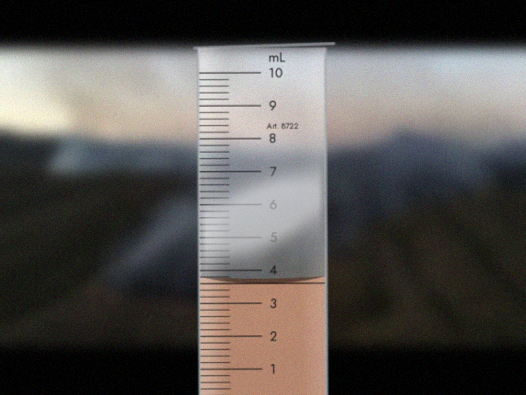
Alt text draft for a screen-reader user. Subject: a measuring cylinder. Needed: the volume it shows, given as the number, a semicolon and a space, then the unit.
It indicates 3.6; mL
